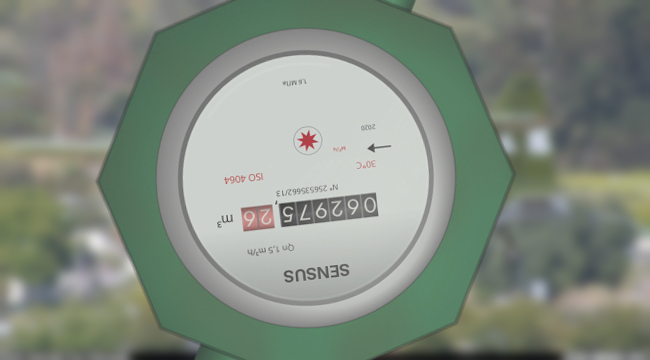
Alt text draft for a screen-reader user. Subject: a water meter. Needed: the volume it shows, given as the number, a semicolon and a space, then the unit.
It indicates 62975.26; m³
